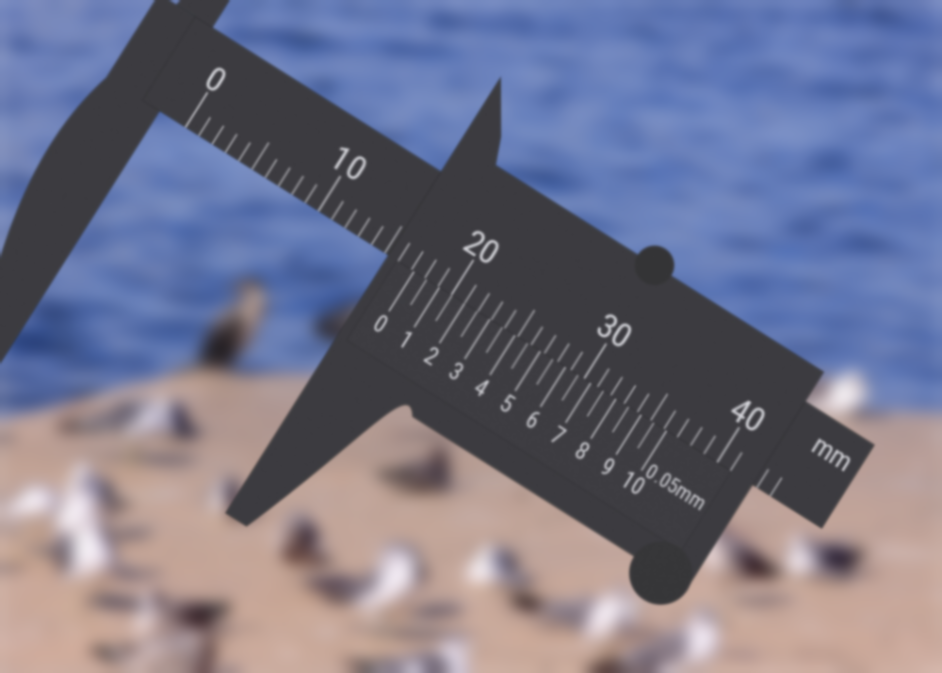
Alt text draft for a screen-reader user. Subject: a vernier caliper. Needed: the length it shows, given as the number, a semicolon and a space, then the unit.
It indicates 17.2; mm
